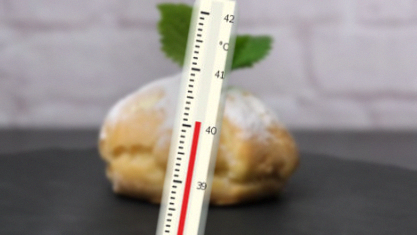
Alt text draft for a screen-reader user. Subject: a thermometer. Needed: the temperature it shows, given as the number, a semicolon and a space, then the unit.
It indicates 40.1; °C
